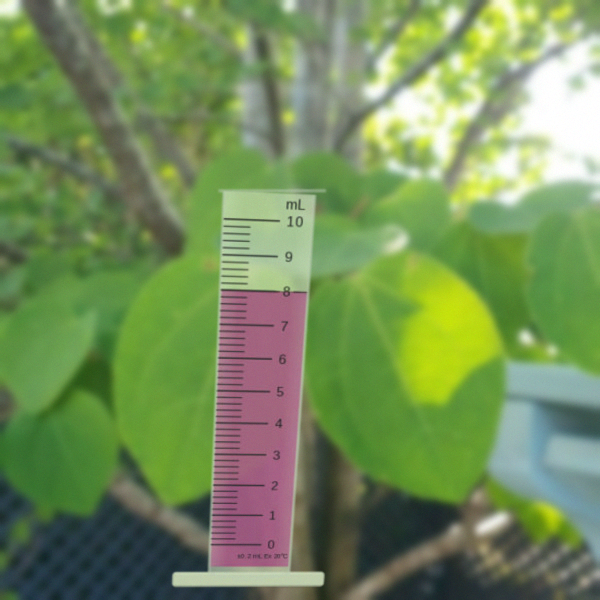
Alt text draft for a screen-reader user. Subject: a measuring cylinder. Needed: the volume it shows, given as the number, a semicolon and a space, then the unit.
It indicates 8; mL
